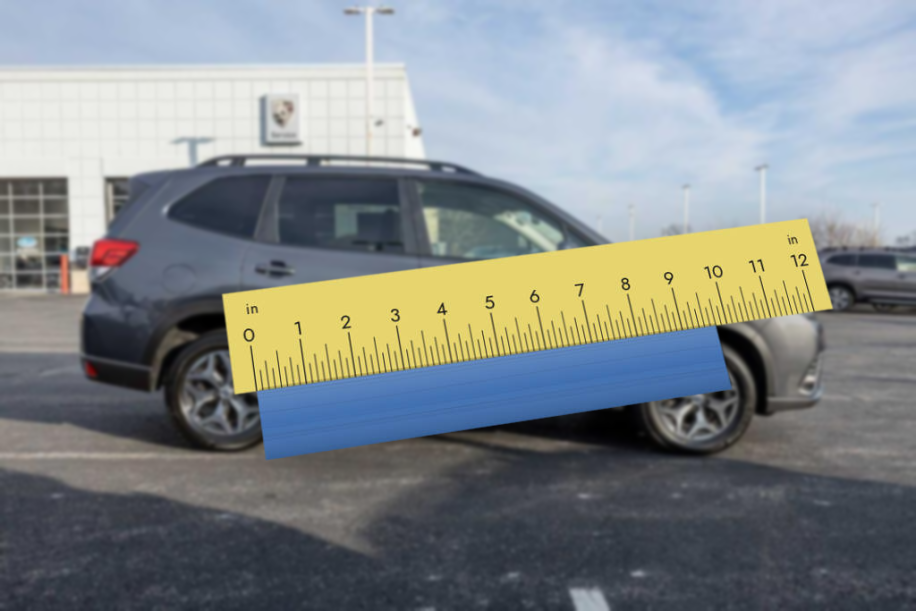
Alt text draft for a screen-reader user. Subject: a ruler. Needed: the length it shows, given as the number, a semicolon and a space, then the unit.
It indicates 9.75; in
